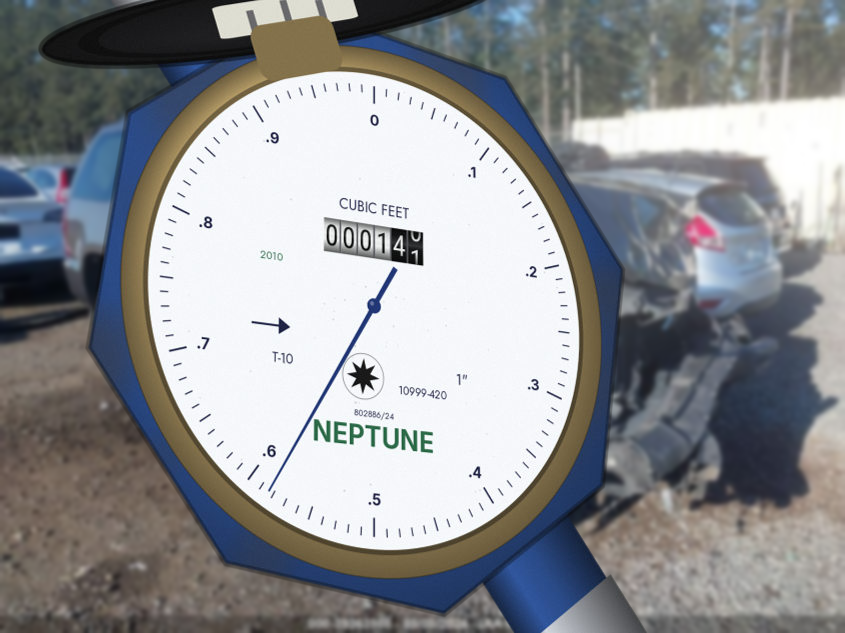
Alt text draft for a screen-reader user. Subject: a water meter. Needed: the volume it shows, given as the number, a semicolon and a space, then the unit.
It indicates 140.58; ft³
